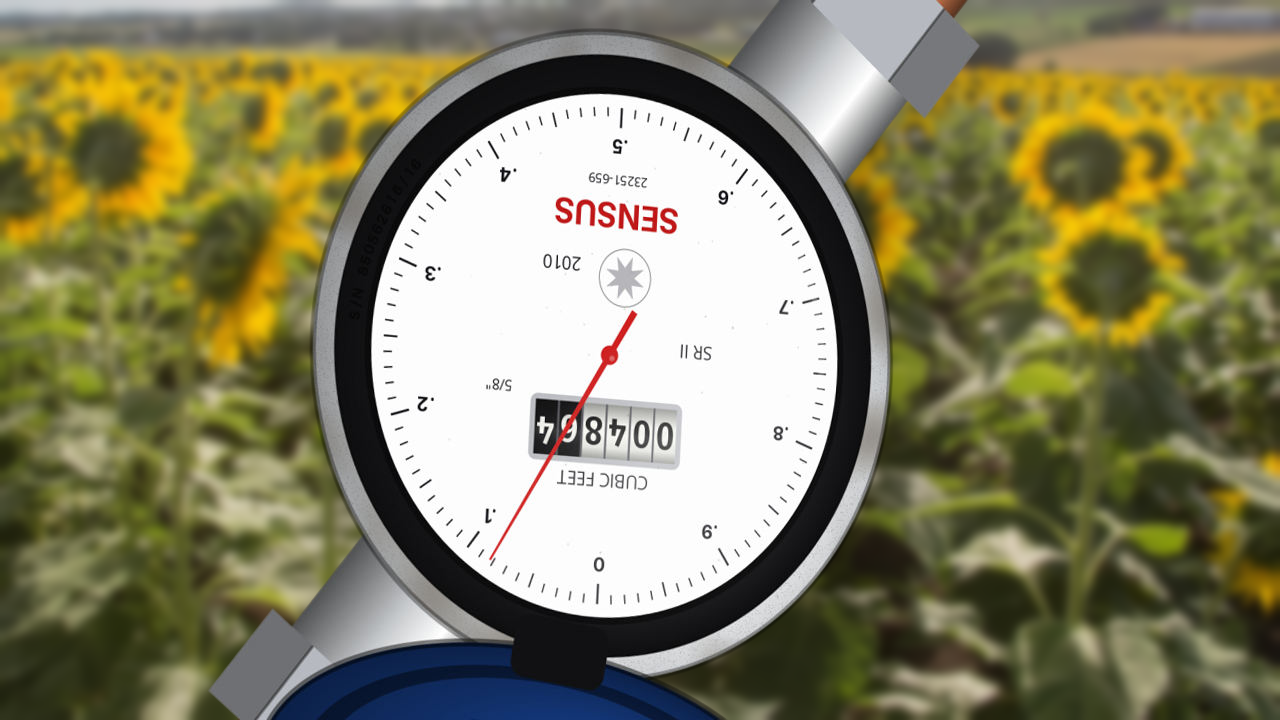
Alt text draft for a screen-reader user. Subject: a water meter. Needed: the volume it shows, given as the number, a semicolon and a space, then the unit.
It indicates 4864.08; ft³
